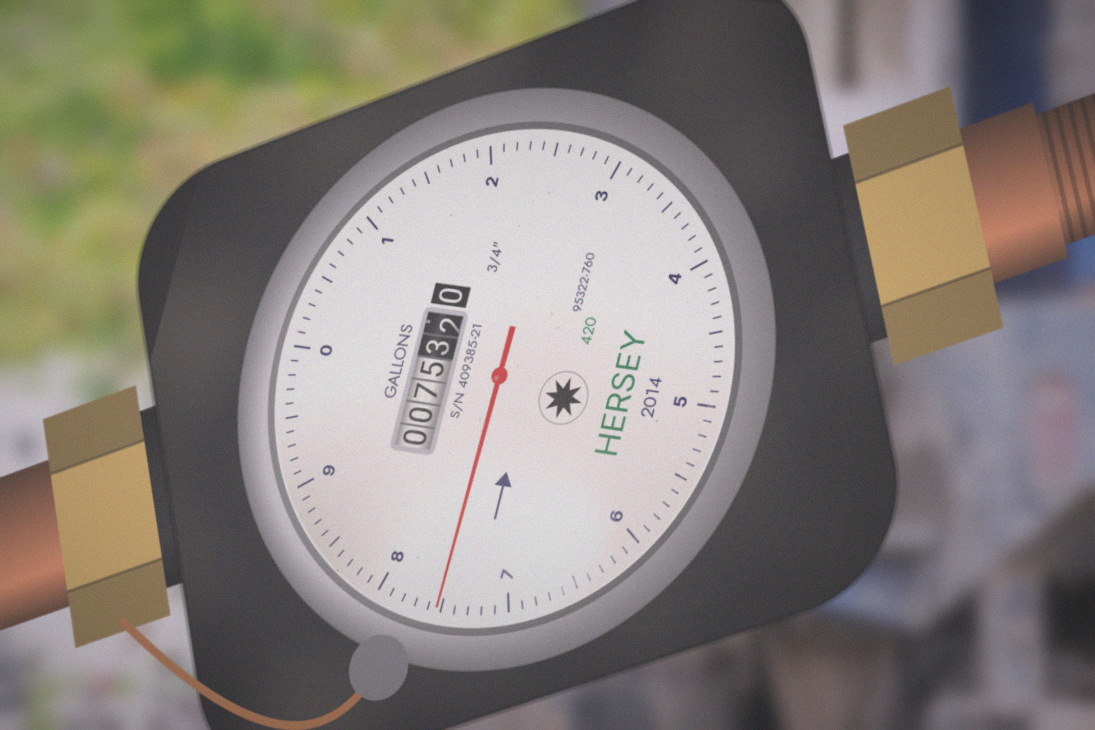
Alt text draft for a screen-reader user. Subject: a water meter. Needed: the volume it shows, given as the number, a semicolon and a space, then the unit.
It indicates 75317.5; gal
